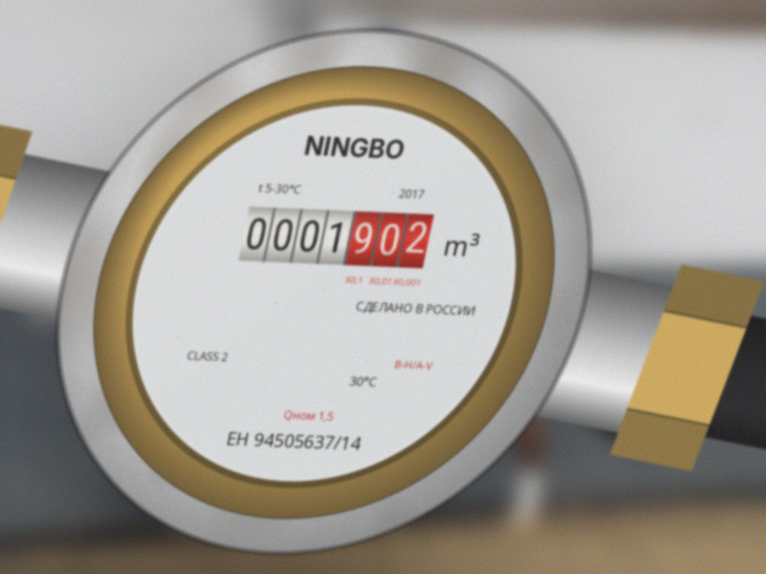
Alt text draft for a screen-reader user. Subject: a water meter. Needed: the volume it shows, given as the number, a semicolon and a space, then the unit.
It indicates 1.902; m³
